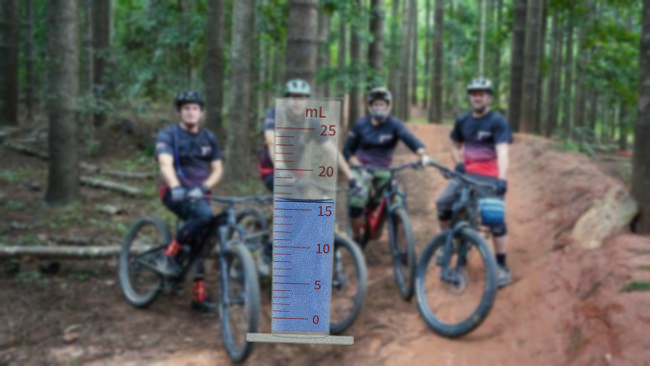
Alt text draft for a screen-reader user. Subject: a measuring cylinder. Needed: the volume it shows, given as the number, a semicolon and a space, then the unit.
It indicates 16; mL
